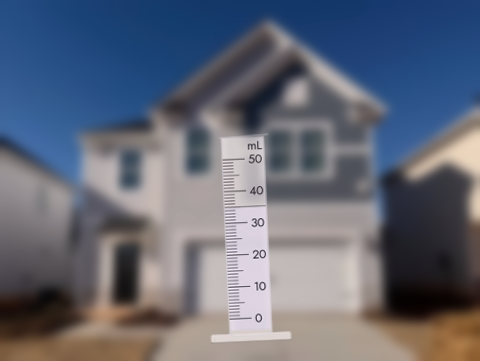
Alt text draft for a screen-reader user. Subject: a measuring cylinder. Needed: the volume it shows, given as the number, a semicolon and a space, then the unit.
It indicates 35; mL
